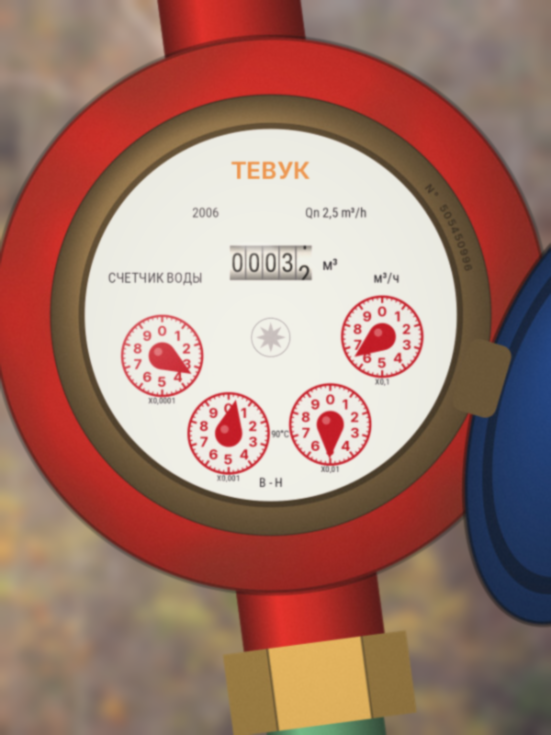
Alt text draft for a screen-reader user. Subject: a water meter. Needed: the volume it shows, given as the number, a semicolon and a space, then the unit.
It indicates 31.6503; m³
